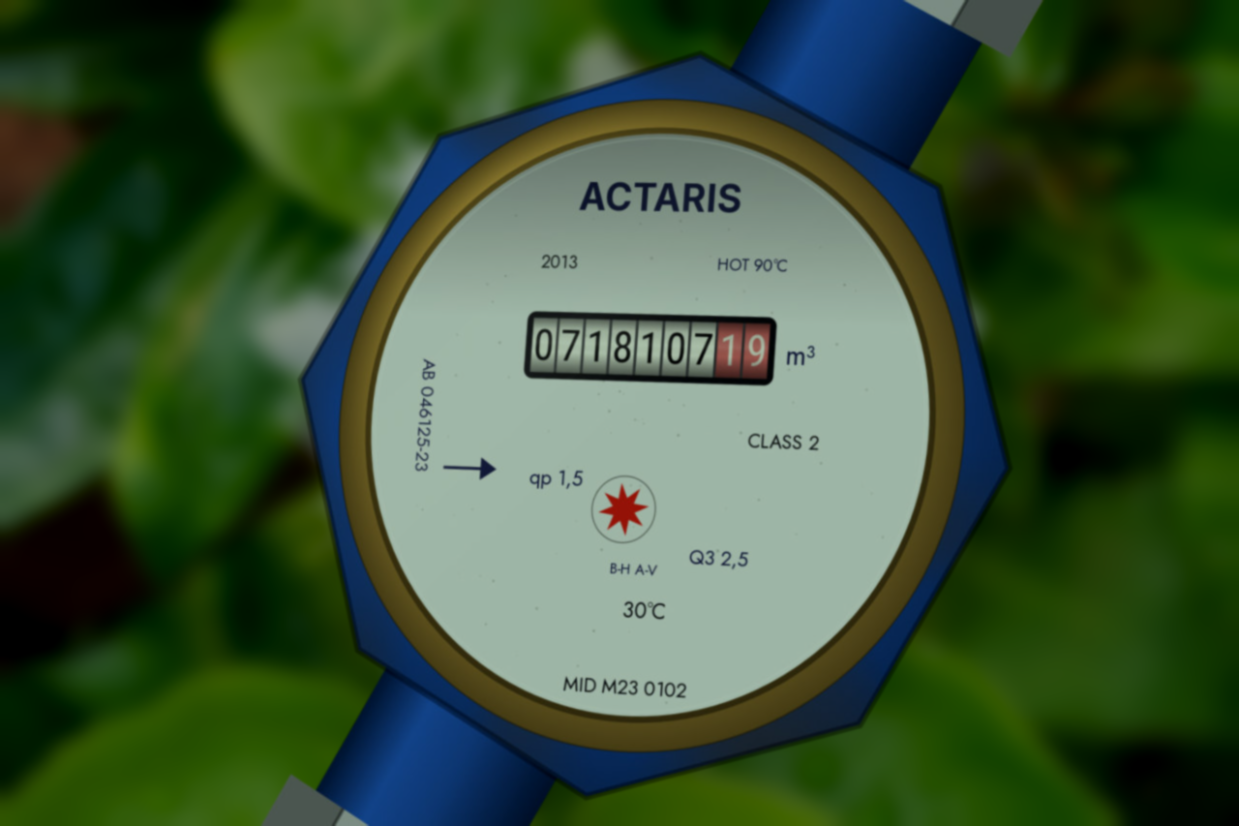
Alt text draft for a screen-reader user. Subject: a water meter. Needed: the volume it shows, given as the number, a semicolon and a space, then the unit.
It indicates 718107.19; m³
